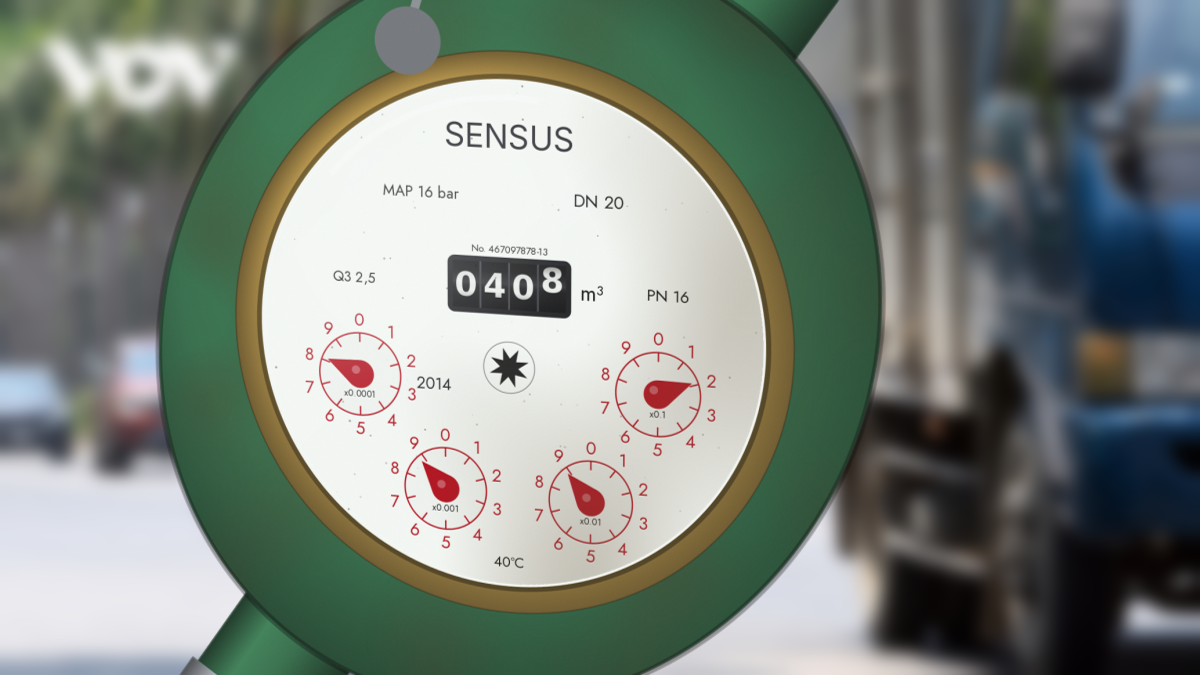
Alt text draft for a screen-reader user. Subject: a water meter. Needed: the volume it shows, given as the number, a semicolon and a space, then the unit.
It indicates 408.1888; m³
